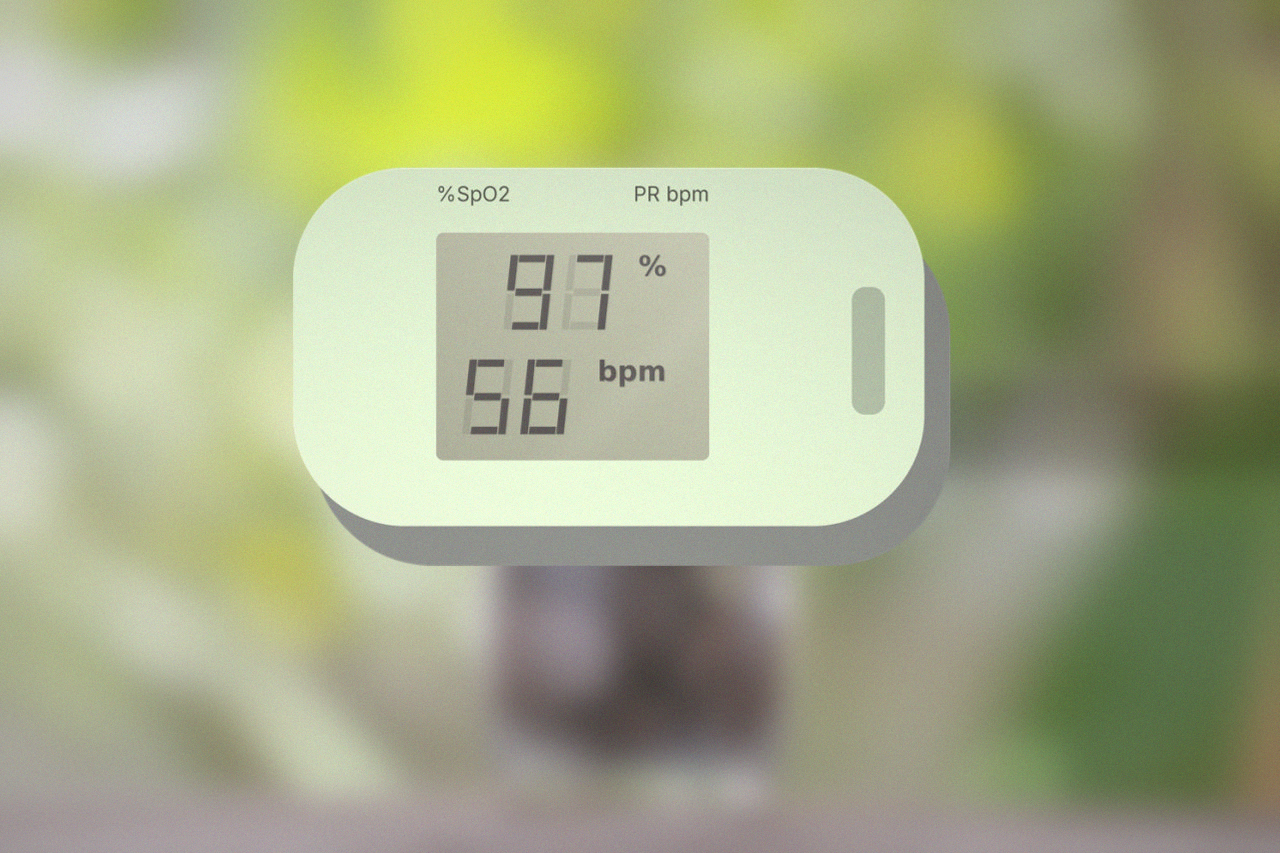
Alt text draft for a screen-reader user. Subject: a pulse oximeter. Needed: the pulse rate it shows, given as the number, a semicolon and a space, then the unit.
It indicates 56; bpm
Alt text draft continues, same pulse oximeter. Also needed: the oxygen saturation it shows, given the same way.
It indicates 97; %
